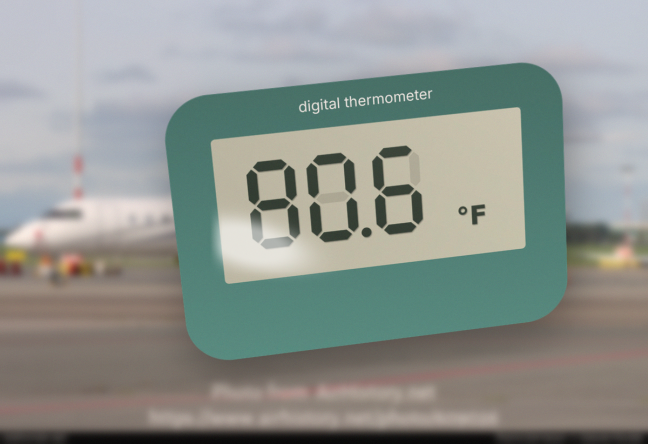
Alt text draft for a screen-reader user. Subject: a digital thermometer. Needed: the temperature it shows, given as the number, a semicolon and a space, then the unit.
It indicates 80.6; °F
